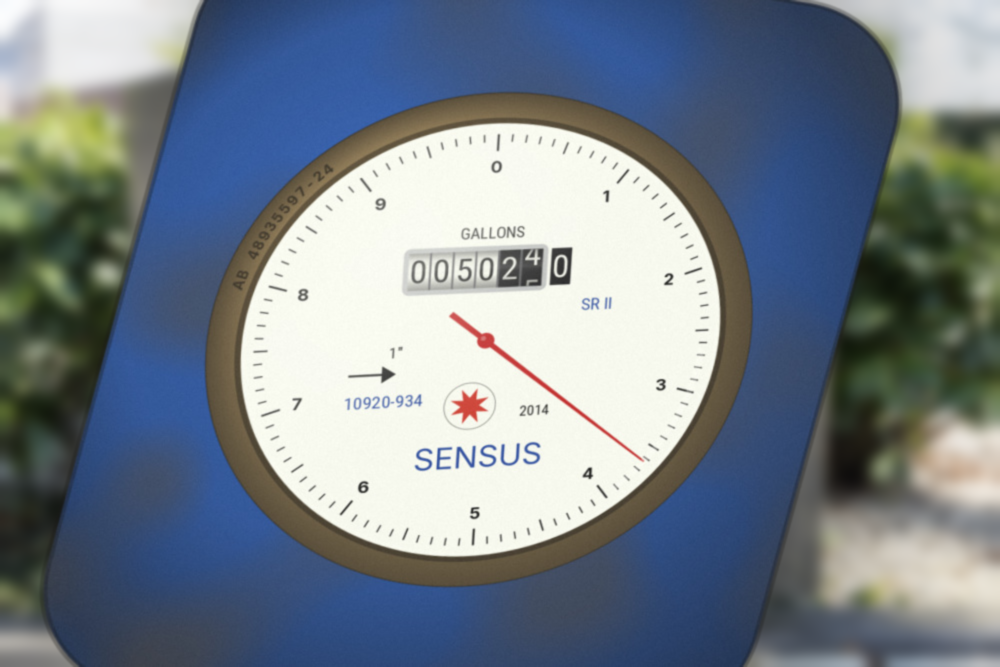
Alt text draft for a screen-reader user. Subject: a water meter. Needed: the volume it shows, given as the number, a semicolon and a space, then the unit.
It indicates 50243.6; gal
